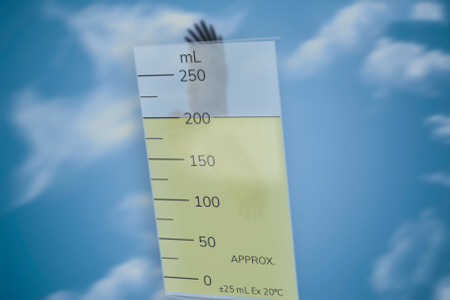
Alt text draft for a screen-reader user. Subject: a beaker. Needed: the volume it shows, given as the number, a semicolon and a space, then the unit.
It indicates 200; mL
